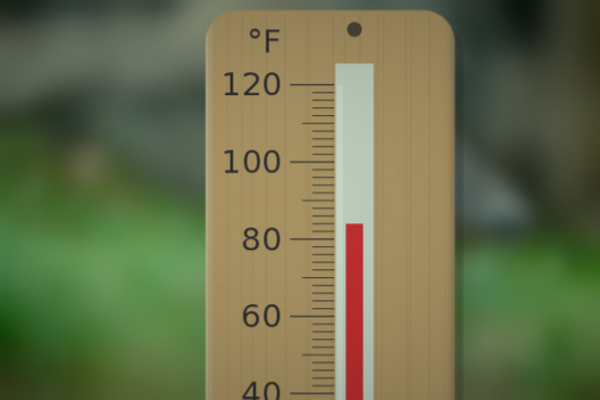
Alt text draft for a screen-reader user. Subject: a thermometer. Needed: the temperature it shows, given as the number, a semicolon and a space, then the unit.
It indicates 84; °F
